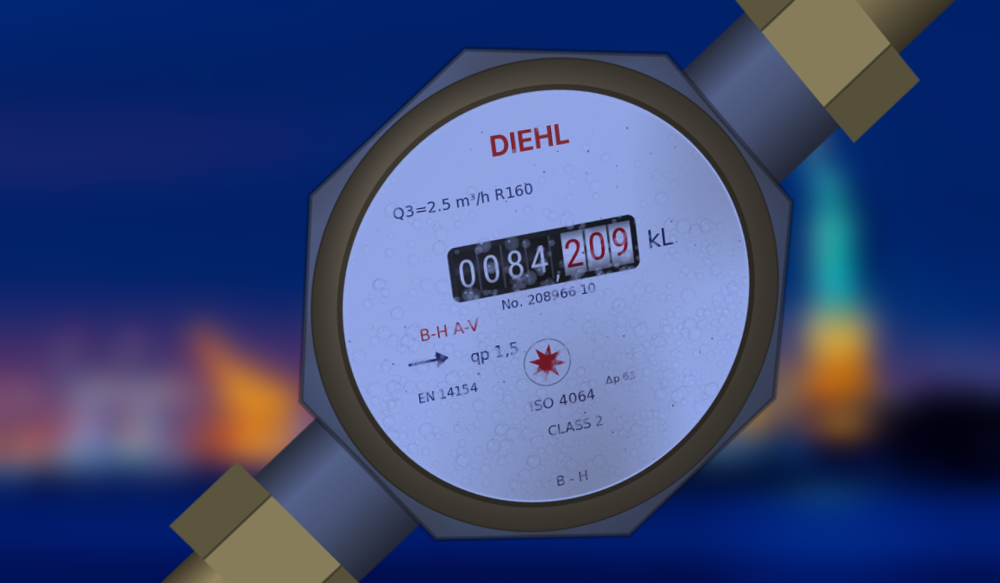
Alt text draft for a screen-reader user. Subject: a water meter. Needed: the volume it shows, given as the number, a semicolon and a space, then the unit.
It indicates 84.209; kL
